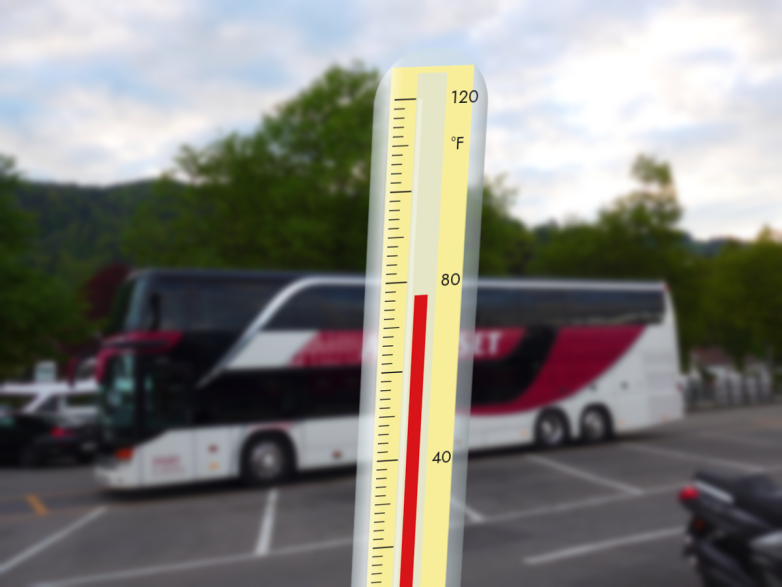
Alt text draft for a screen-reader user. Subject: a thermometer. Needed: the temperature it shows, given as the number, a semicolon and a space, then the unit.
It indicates 77; °F
